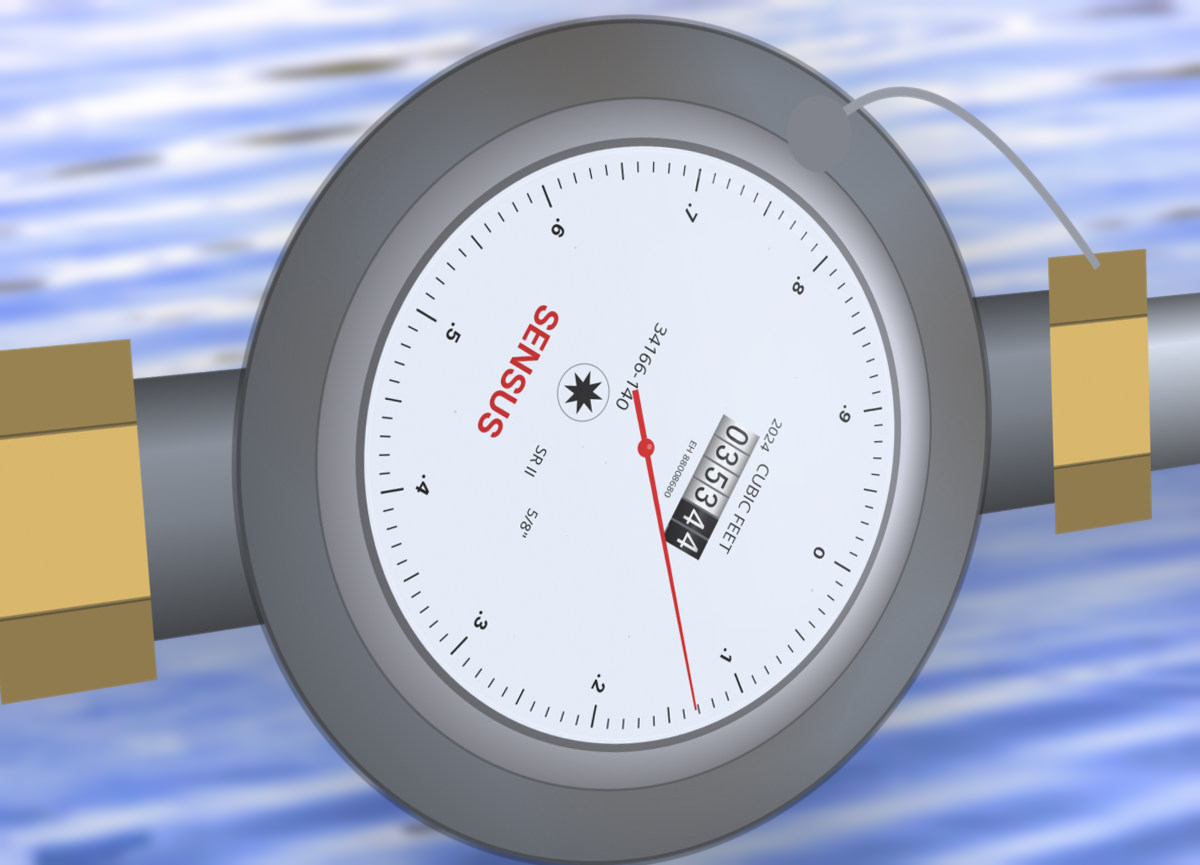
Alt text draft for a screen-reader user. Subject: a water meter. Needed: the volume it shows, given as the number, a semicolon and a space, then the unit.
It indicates 35344.13; ft³
